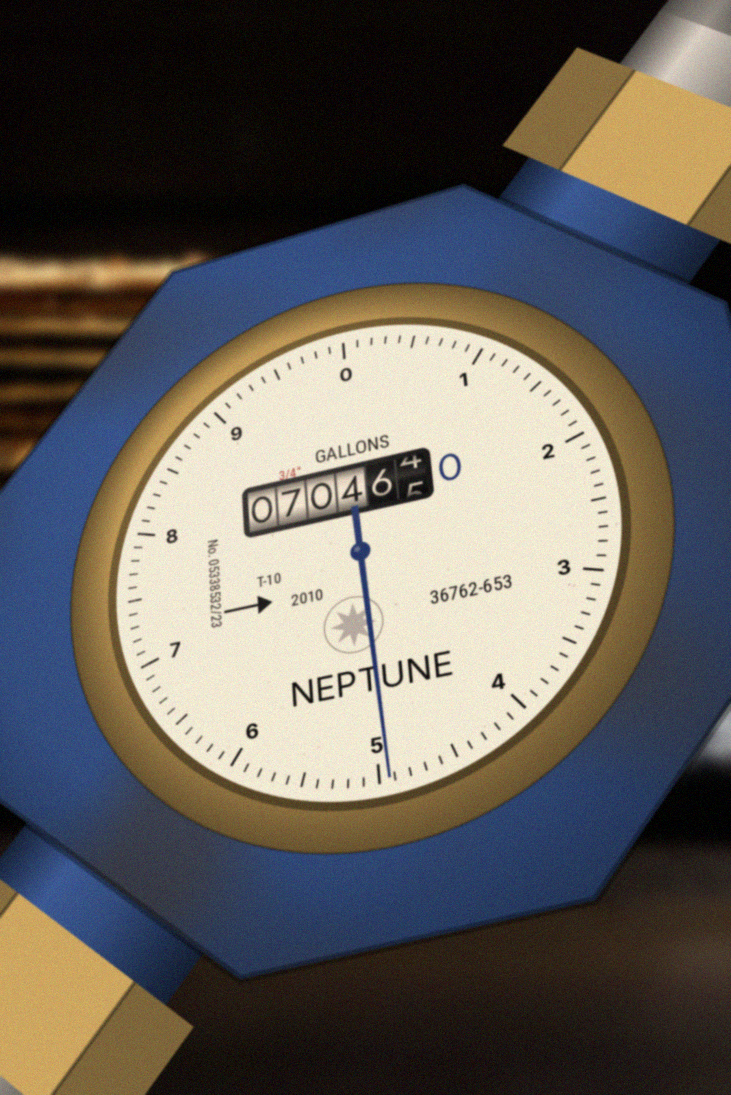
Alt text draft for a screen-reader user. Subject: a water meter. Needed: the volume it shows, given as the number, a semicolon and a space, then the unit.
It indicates 704644.9; gal
